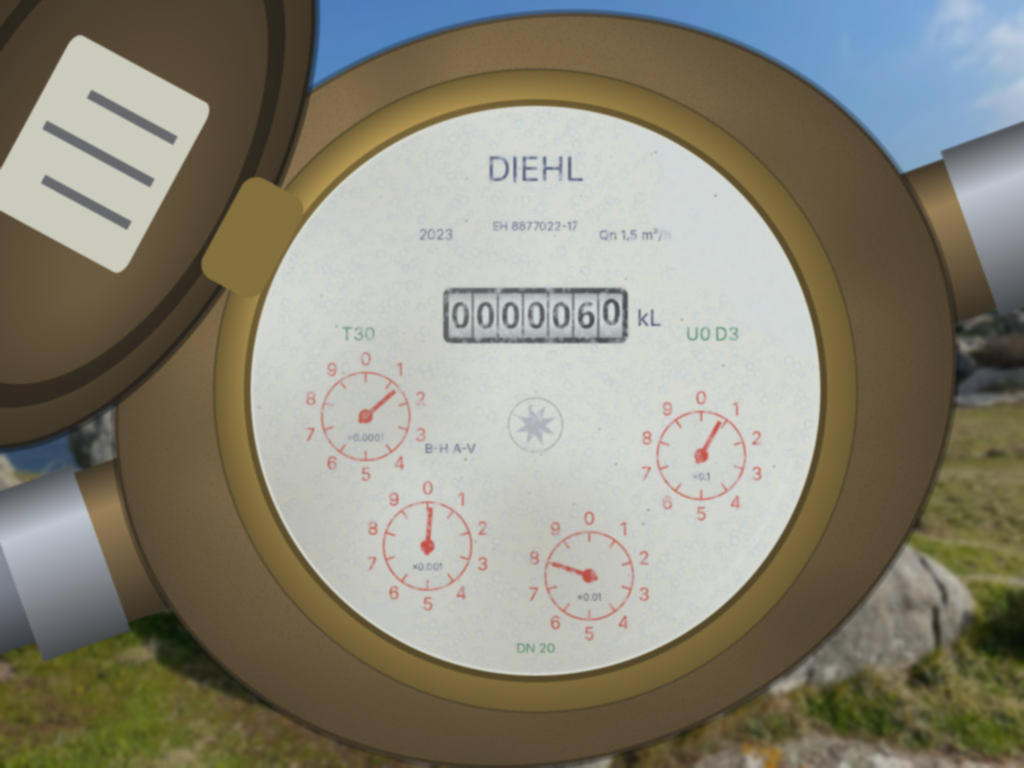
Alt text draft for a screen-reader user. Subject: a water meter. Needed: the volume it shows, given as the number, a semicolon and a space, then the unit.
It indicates 60.0801; kL
